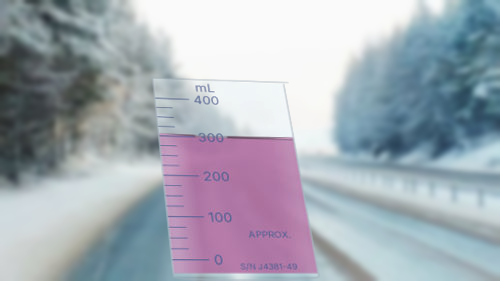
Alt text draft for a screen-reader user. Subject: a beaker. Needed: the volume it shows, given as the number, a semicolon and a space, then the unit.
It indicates 300; mL
